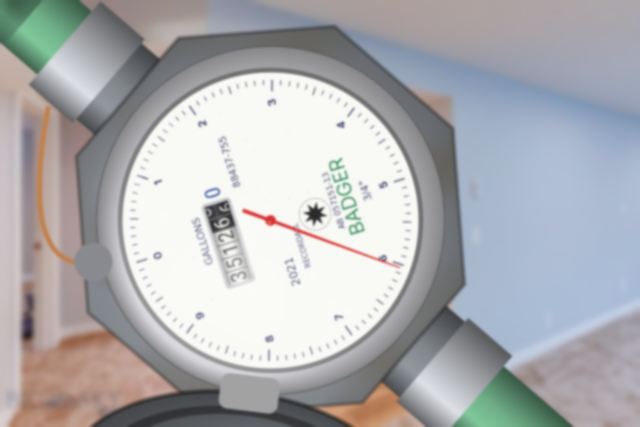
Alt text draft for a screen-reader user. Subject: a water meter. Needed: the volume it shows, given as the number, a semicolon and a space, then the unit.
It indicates 3512656.0; gal
